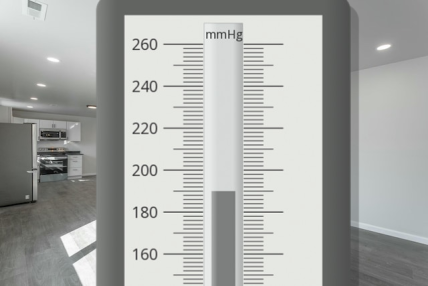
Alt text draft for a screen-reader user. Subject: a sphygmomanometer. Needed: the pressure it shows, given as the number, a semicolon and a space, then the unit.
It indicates 190; mmHg
